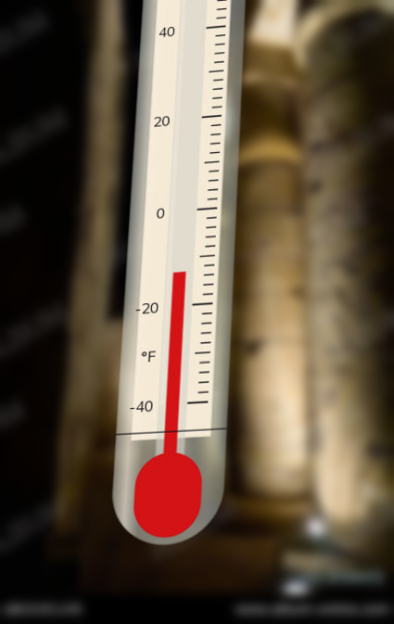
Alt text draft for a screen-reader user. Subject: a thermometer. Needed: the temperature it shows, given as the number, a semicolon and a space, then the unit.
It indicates -13; °F
